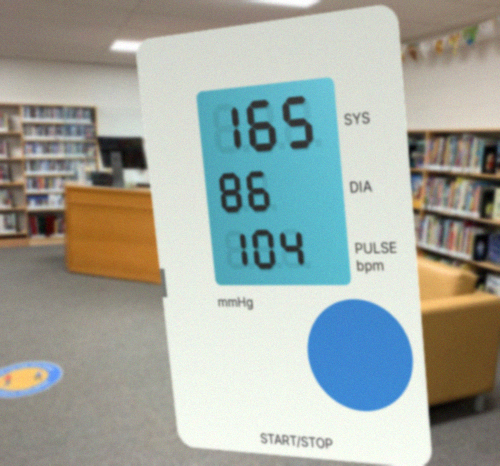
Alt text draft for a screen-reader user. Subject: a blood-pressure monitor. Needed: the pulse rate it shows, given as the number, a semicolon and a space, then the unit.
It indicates 104; bpm
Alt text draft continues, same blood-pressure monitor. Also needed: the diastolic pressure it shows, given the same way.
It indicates 86; mmHg
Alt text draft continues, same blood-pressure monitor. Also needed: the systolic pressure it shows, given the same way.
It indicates 165; mmHg
